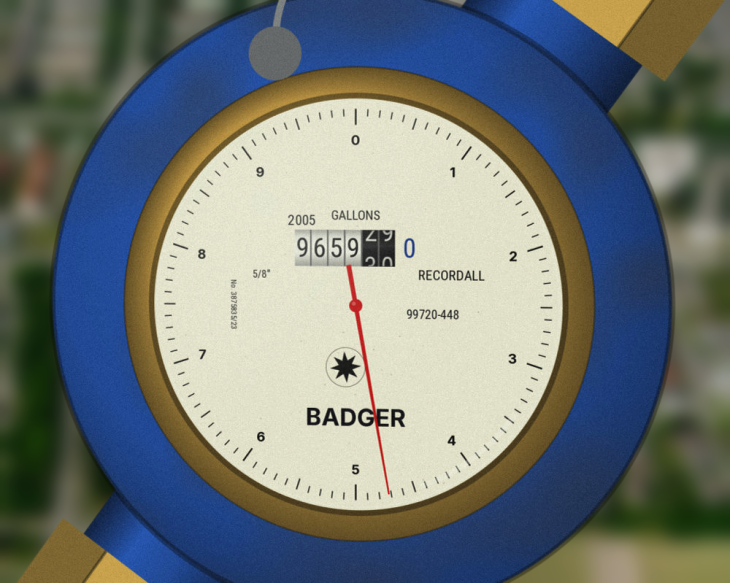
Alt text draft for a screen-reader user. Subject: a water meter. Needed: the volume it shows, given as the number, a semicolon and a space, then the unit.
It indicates 9659294.7; gal
